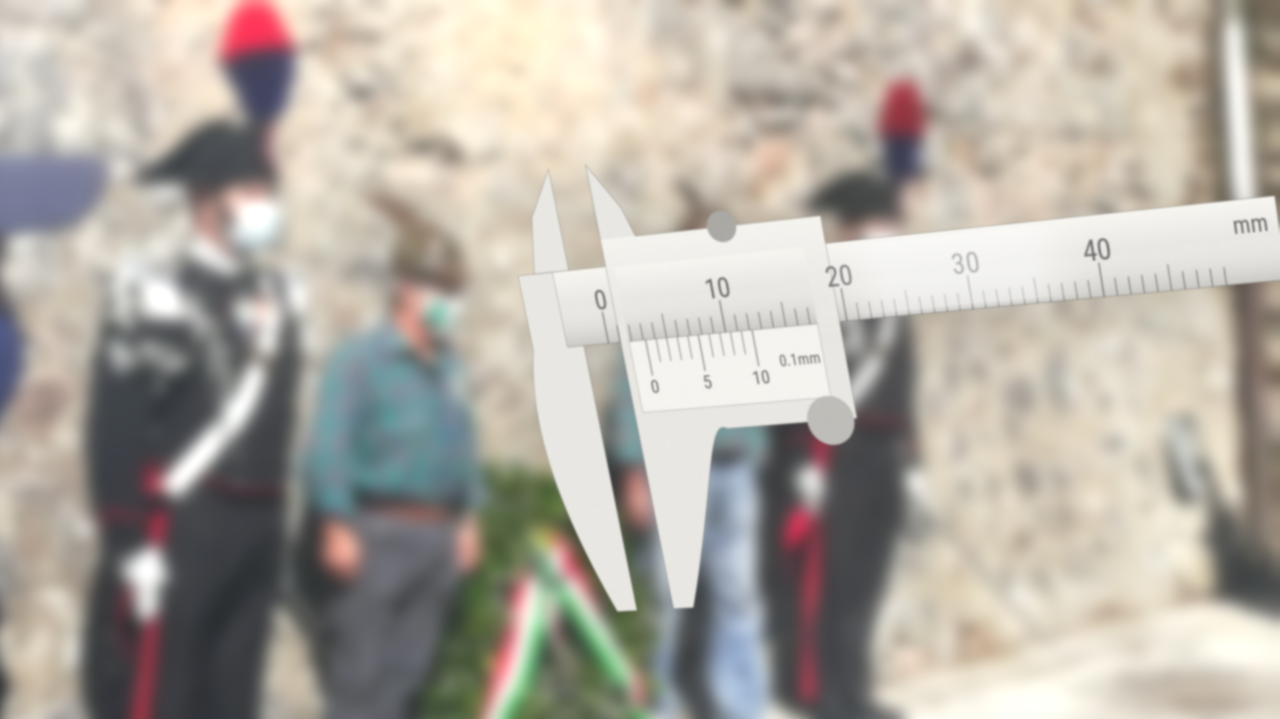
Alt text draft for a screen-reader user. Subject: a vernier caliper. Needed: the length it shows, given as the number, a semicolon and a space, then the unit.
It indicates 3.2; mm
